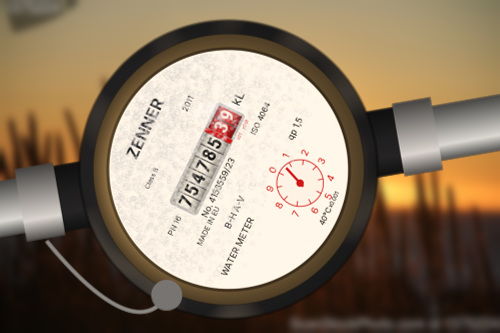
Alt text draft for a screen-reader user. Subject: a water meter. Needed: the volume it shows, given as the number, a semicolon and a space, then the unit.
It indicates 754785.390; kL
